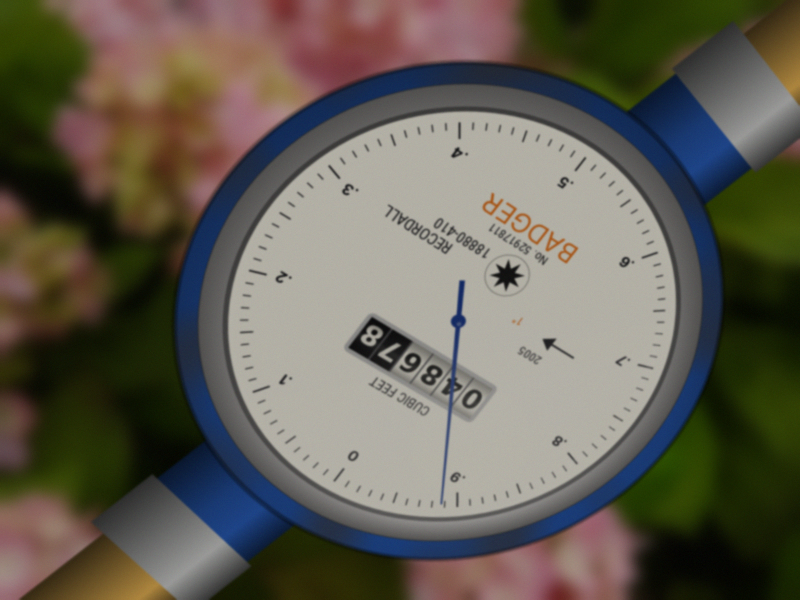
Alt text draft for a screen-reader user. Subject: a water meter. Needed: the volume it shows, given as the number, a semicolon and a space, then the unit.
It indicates 48677.91; ft³
